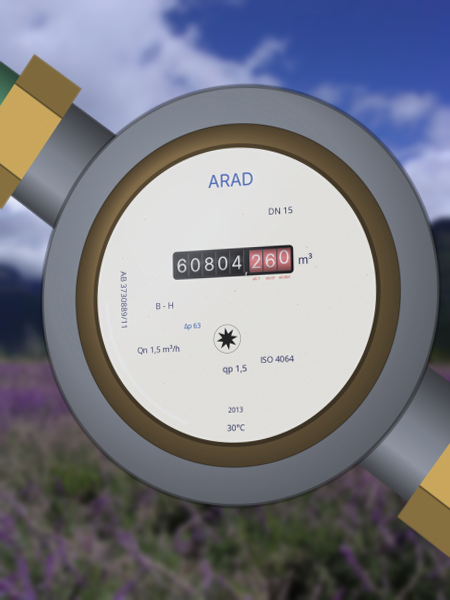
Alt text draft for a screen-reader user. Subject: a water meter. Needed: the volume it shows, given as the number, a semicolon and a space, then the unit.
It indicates 60804.260; m³
